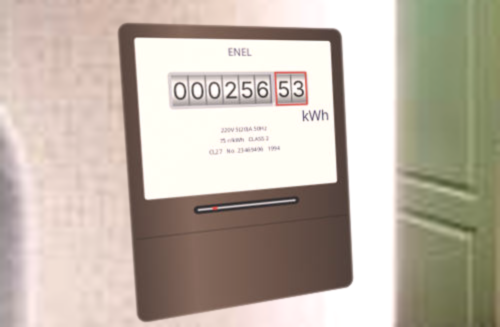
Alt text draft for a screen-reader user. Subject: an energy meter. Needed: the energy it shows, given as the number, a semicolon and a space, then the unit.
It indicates 256.53; kWh
